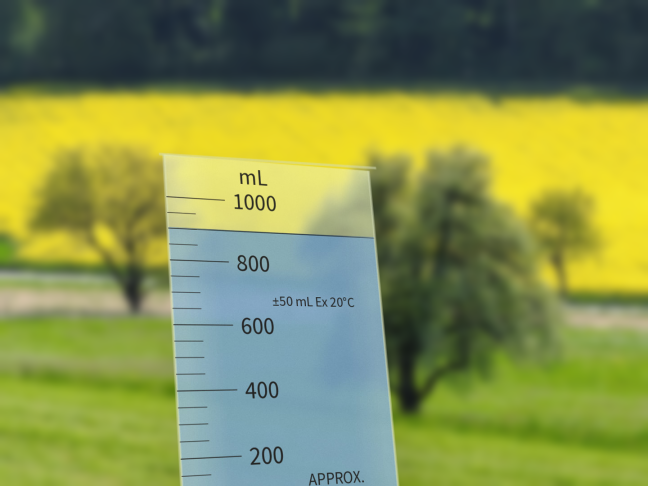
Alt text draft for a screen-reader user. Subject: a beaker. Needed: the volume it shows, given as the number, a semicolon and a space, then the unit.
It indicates 900; mL
